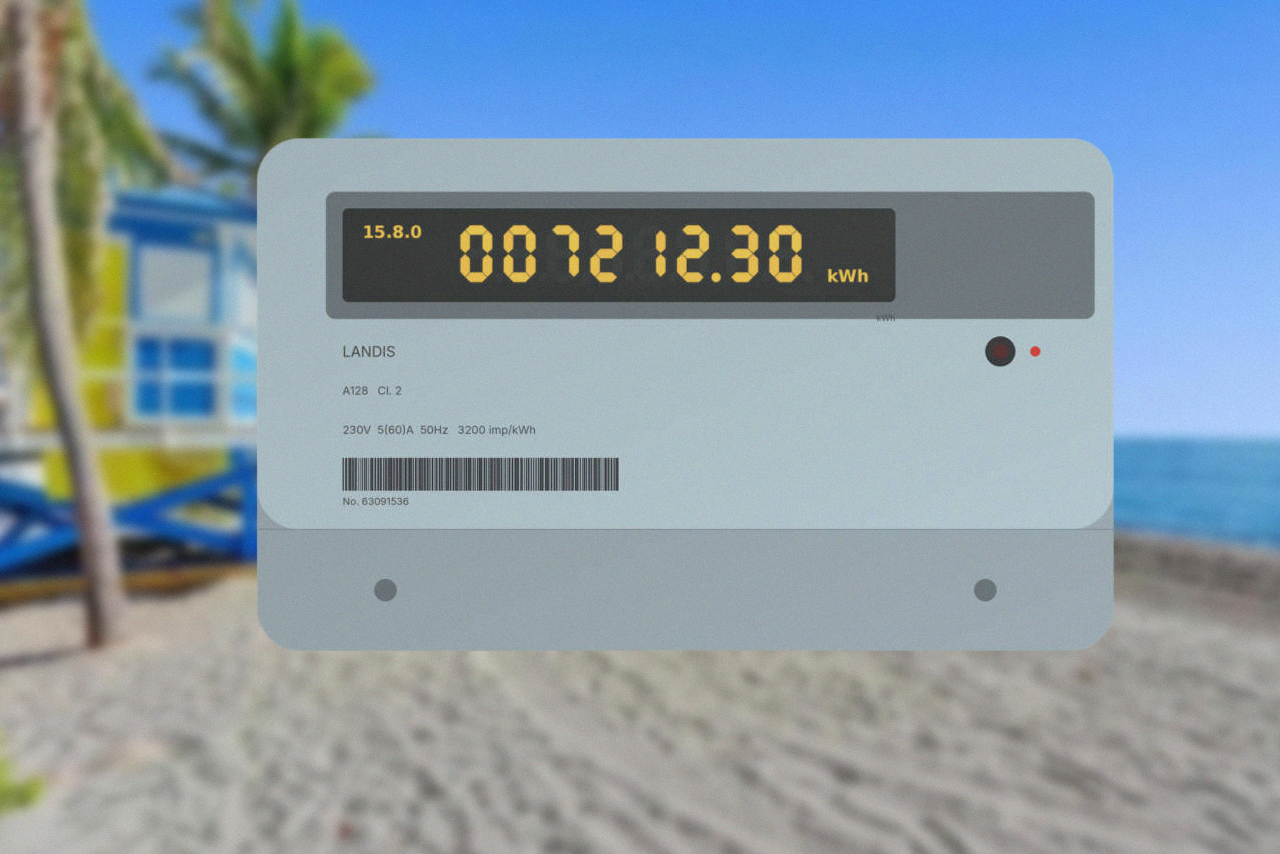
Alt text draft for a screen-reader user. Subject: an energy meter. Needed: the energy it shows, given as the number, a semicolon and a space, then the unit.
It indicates 7212.30; kWh
